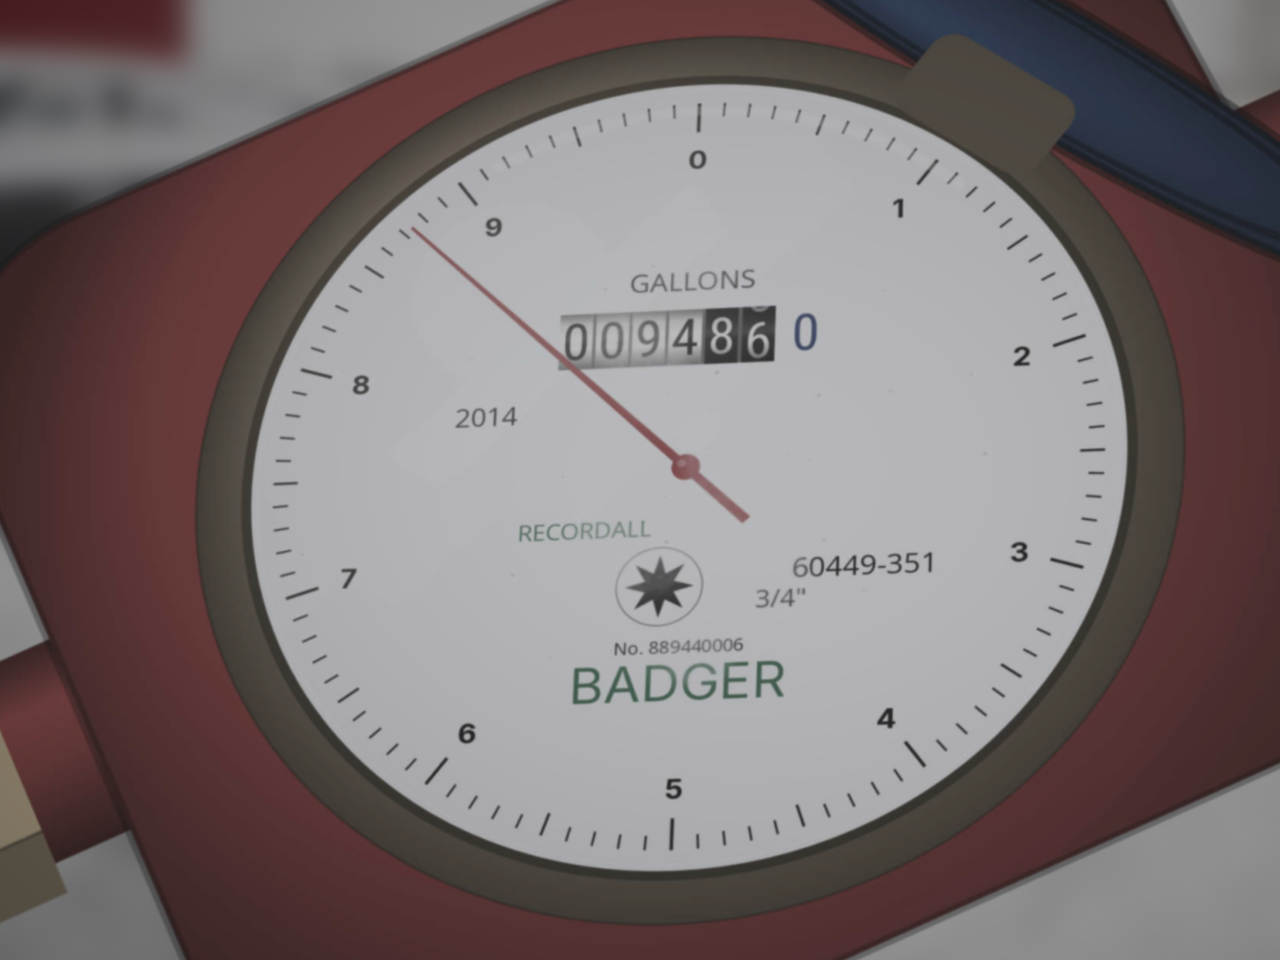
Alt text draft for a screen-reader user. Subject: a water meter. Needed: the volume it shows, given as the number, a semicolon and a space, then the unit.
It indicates 94858.7; gal
